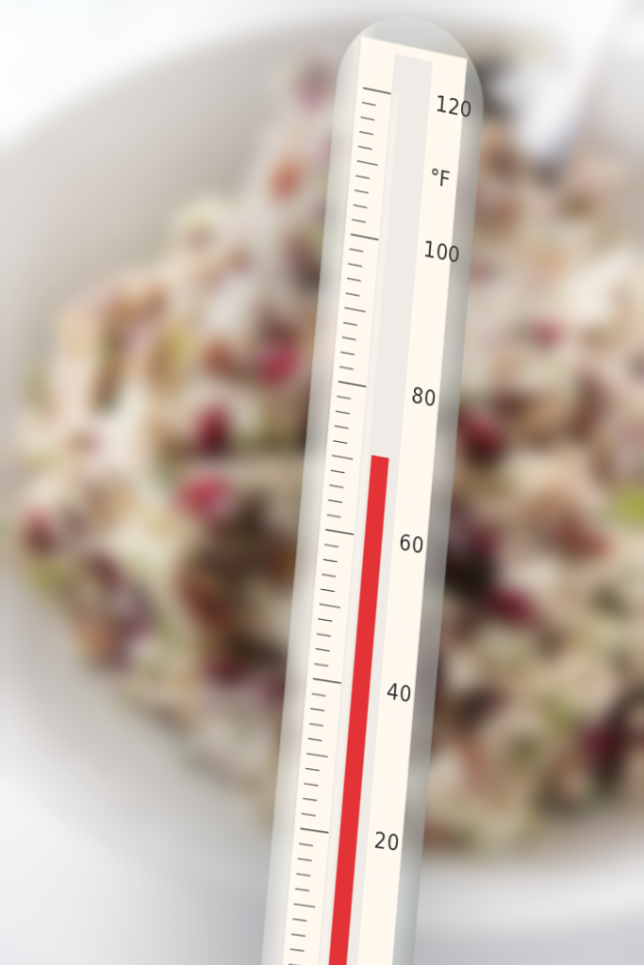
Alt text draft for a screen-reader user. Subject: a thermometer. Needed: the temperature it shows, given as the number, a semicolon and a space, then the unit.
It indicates 71; °F
